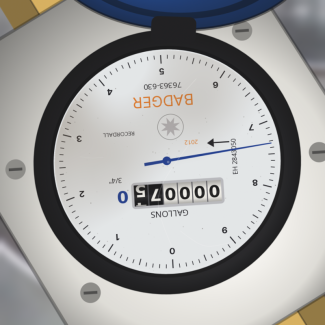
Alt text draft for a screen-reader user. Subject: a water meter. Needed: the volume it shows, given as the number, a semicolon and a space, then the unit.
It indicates 747.3; gal
